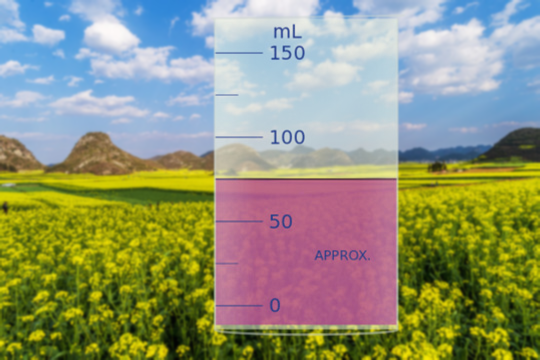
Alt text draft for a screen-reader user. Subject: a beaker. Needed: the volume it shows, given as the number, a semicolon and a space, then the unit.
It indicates 75; mL
